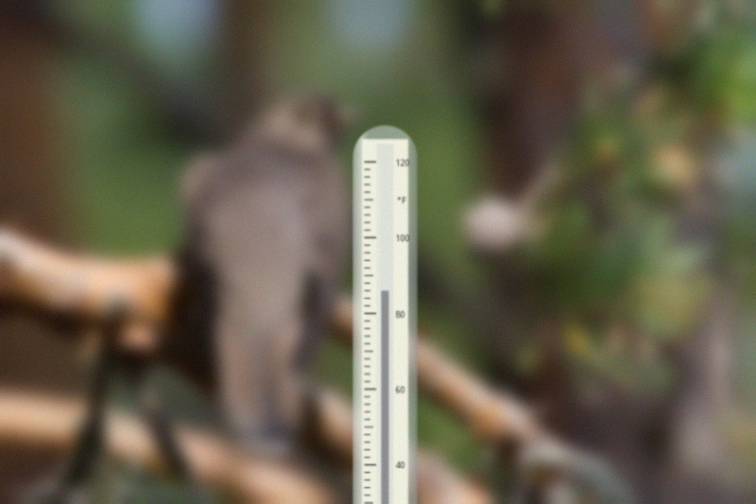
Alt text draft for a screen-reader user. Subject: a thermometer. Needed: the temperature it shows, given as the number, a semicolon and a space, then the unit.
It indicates 86; °F
